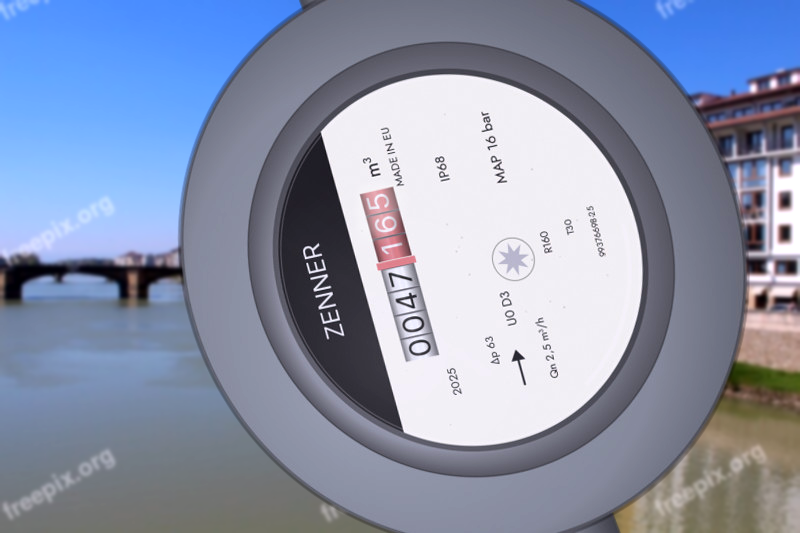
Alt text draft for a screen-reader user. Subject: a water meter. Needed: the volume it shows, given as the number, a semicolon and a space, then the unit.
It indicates 47.165; m³
